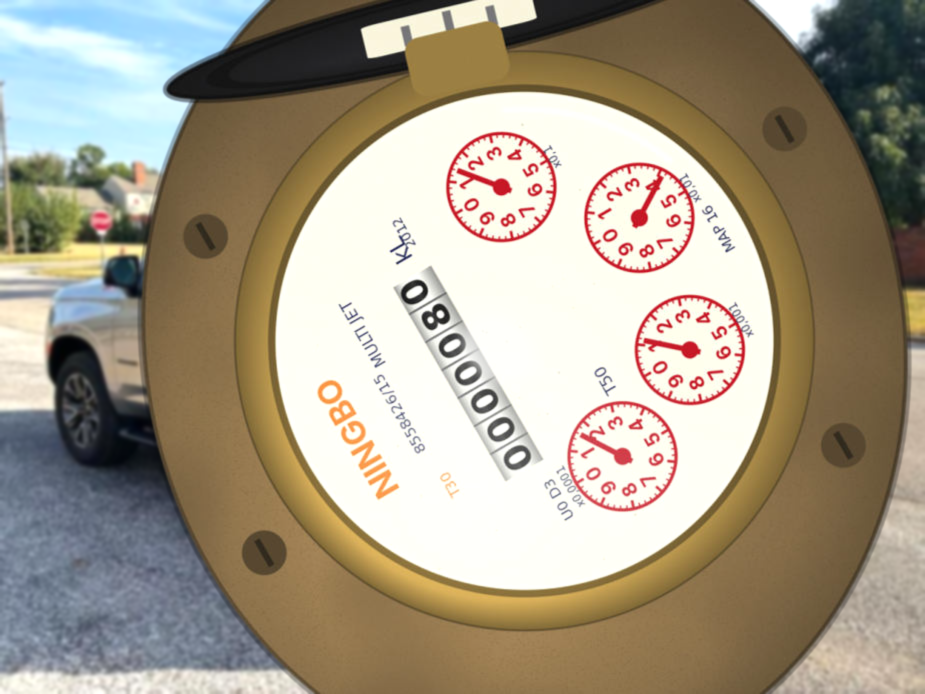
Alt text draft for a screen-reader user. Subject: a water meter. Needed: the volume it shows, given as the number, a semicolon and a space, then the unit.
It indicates 80.1411; kL
